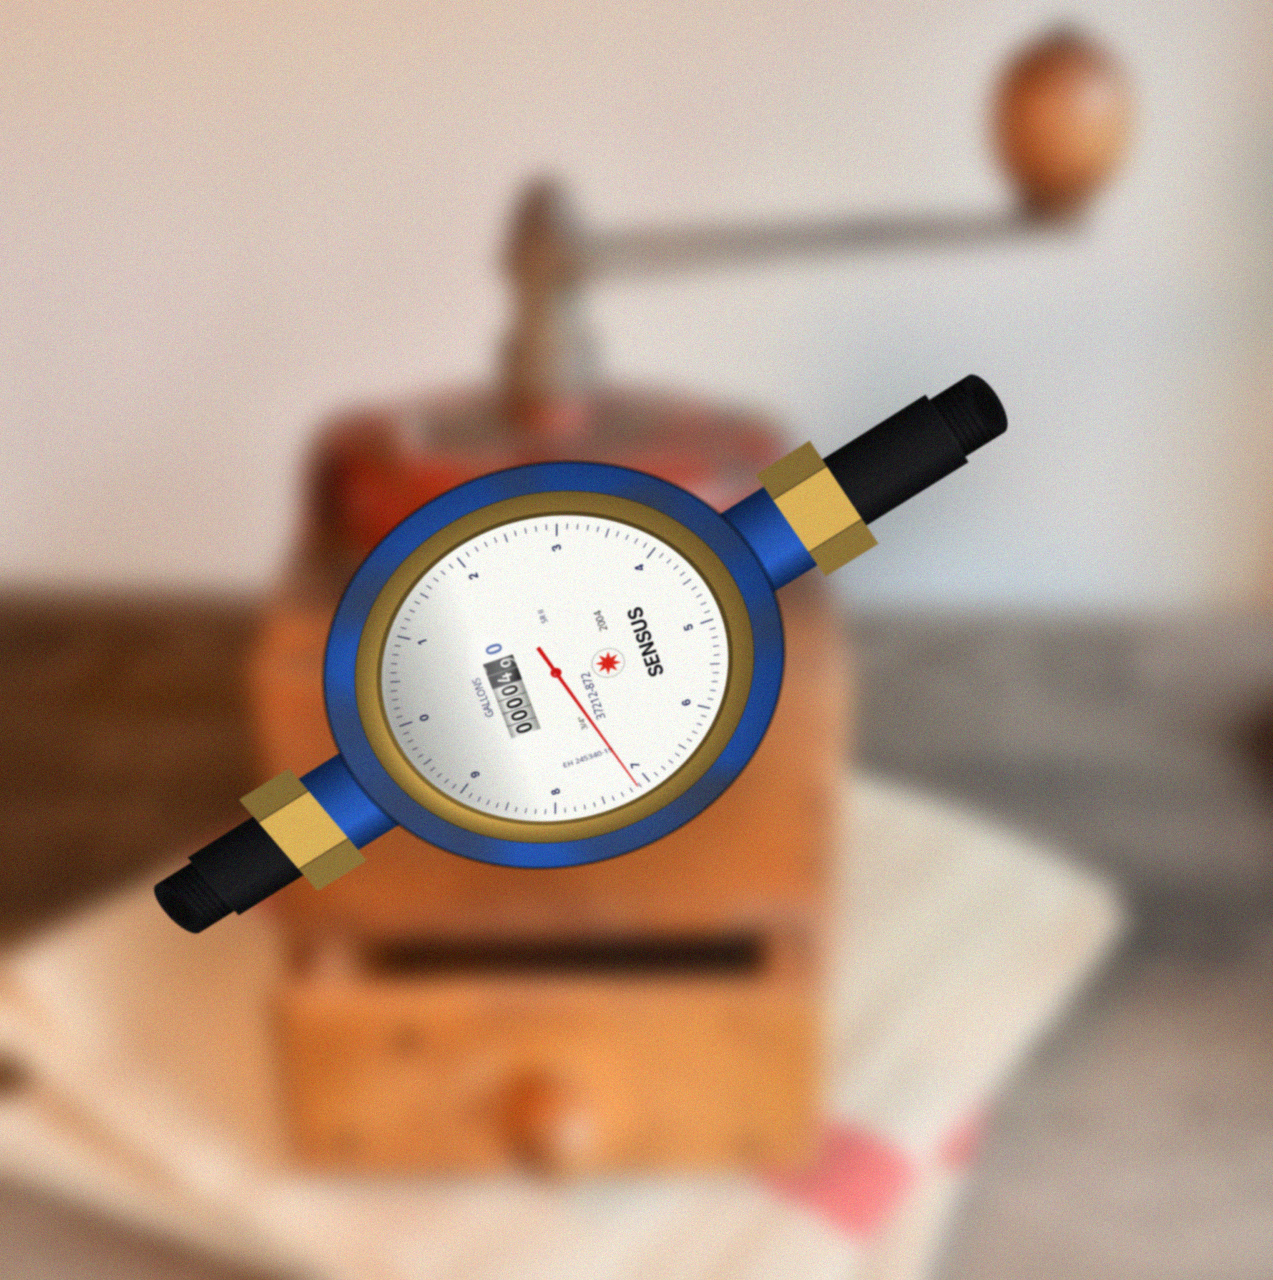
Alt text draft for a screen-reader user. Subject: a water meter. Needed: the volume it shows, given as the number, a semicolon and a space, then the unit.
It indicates 487.1; gal
